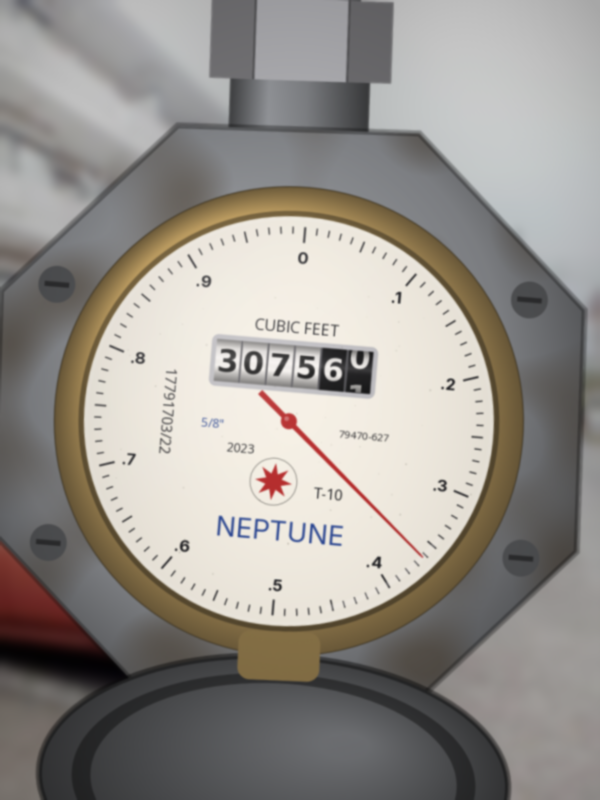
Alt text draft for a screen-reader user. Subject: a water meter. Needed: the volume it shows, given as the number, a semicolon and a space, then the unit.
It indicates 307560.36; ft³
